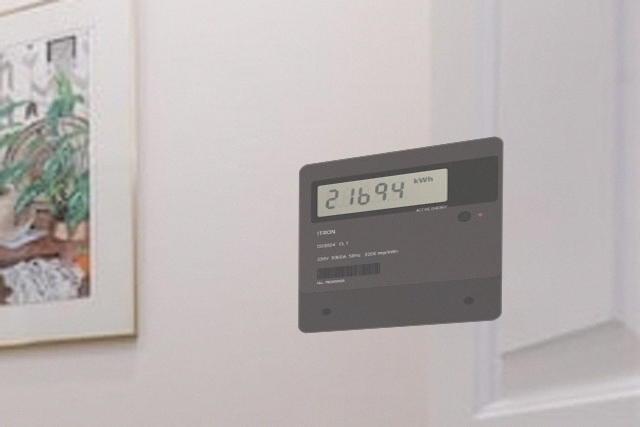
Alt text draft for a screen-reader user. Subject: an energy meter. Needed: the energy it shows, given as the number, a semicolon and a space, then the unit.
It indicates 21694; kWh
